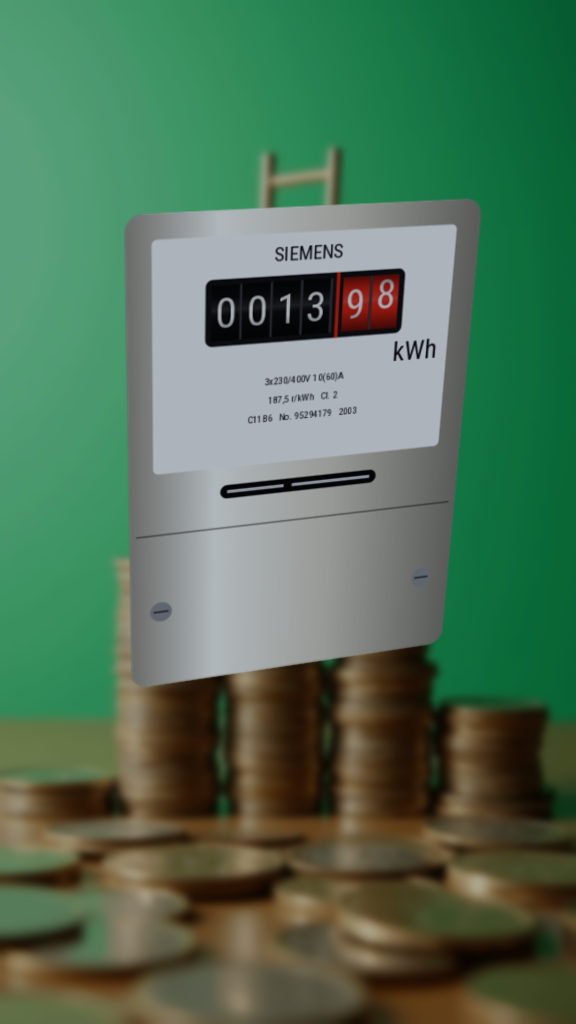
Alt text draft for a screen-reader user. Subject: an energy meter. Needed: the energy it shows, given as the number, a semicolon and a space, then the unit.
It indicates 13.98; kWh
